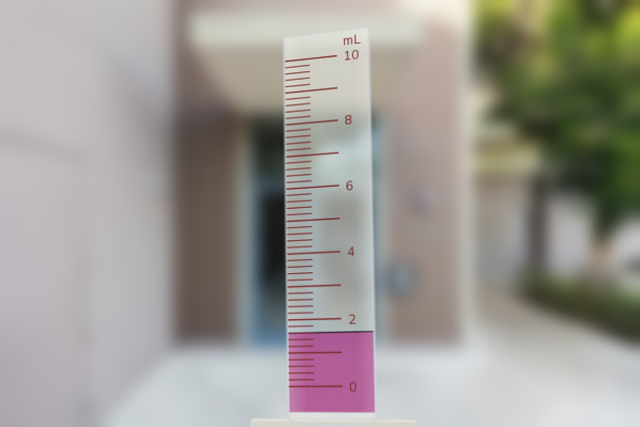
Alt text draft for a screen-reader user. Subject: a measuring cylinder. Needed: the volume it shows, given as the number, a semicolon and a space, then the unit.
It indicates 1.6; mL
